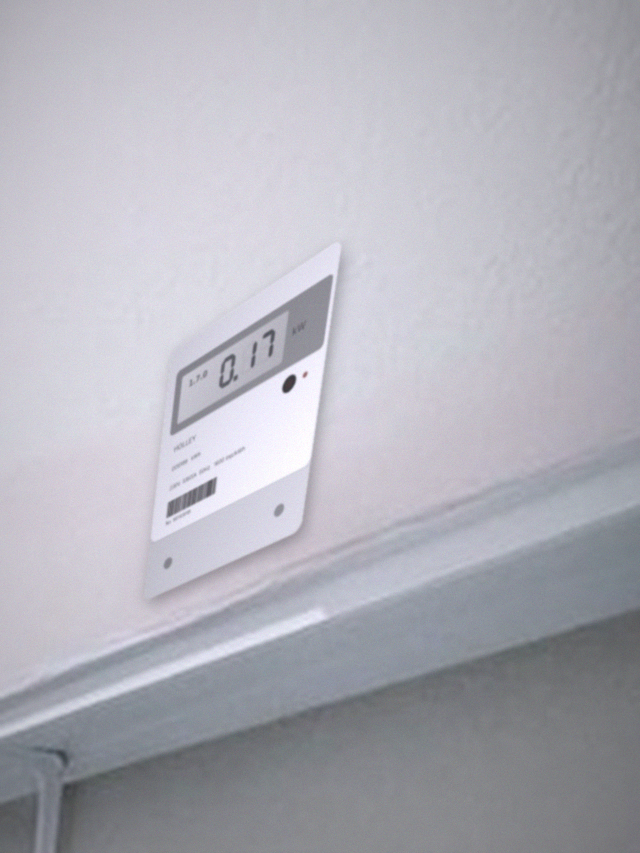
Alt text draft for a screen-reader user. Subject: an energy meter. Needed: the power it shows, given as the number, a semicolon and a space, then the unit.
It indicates 0.17; kW
